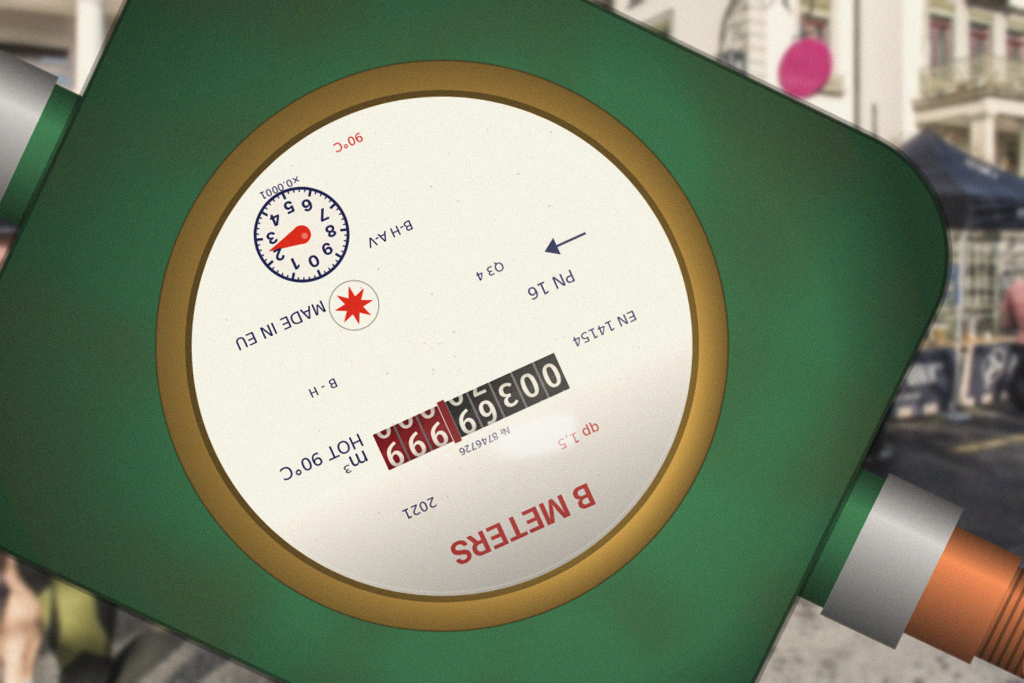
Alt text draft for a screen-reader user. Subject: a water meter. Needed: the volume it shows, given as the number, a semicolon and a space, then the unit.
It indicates 369.9992; m³
